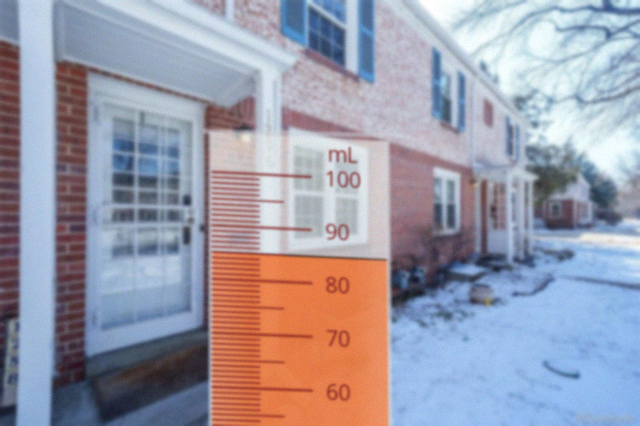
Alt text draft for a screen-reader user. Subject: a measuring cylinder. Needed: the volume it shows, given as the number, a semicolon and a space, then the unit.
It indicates 85; mL
